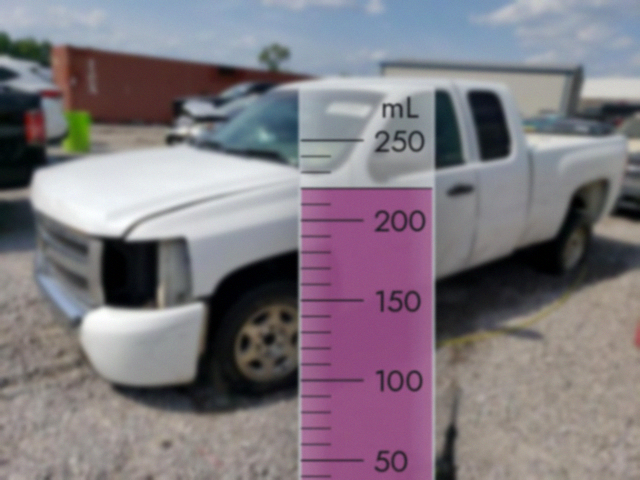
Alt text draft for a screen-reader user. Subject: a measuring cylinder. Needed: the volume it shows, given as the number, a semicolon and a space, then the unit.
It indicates 220; mL
